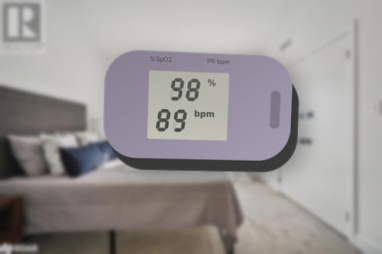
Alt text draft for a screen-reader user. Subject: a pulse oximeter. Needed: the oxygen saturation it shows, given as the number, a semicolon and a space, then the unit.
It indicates 98; %
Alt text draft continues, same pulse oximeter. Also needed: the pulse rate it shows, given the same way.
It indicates 89; bpm
